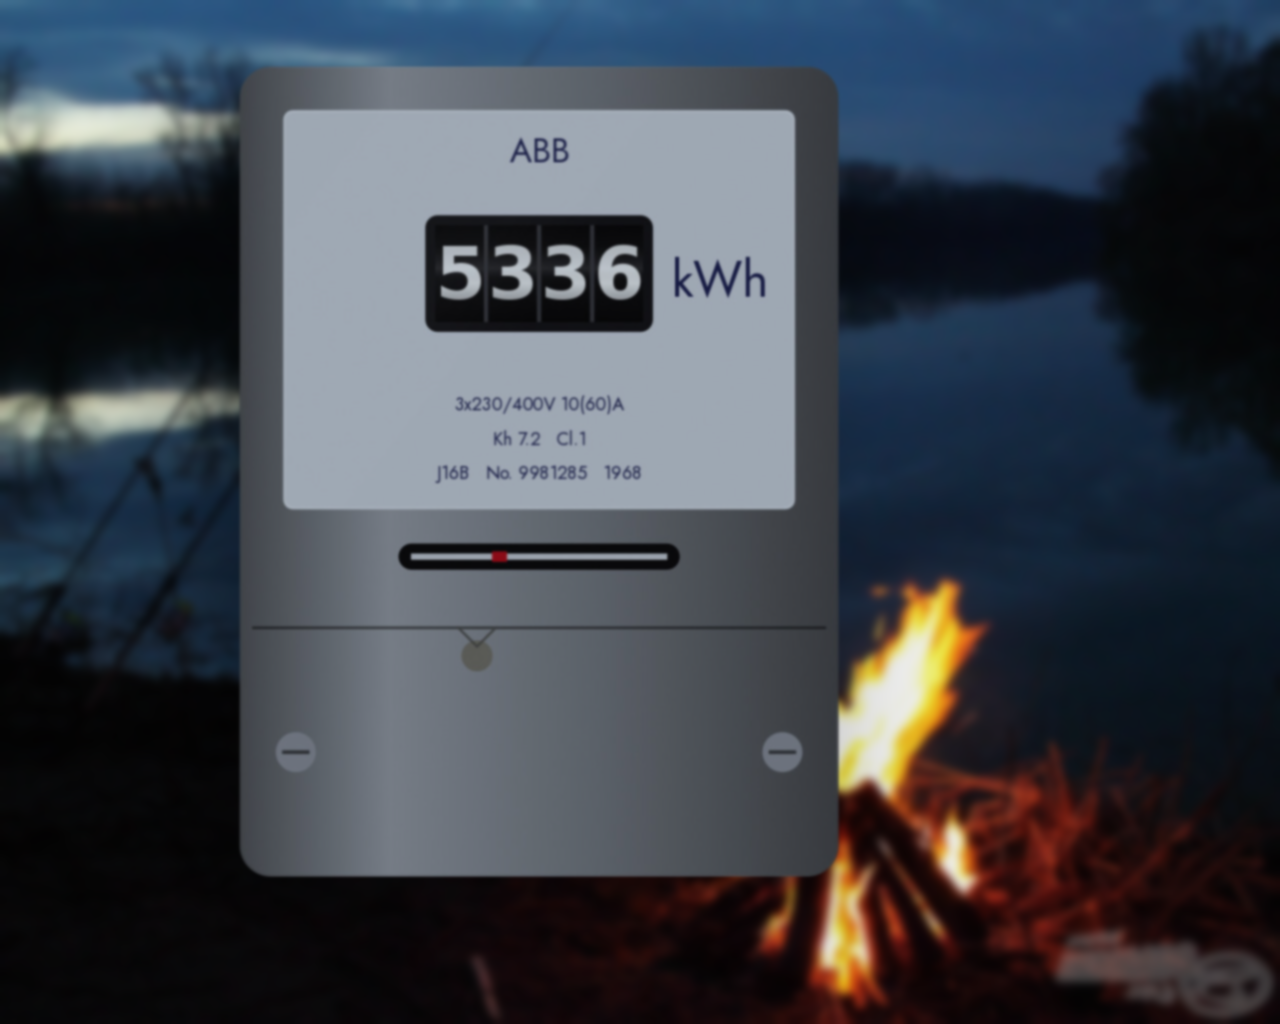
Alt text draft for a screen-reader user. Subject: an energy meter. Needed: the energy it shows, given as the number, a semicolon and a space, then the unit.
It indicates 5336; kWh
